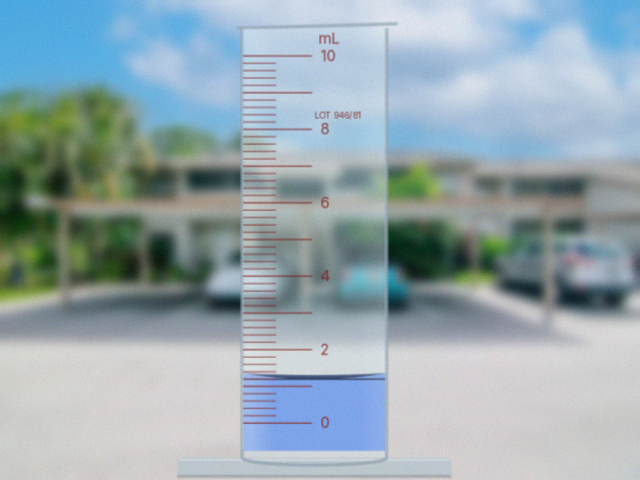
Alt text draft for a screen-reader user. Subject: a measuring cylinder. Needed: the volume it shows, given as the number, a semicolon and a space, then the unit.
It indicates 1.2; mL
